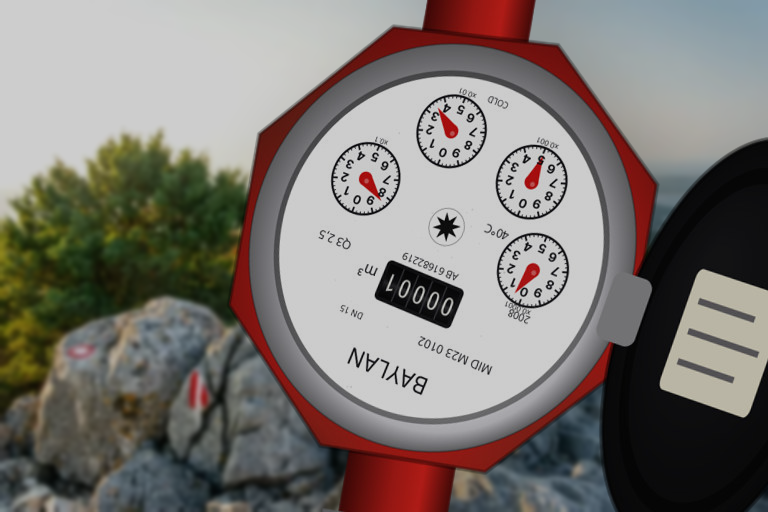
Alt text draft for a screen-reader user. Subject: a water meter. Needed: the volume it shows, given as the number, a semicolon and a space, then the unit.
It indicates 1.8350; m³
